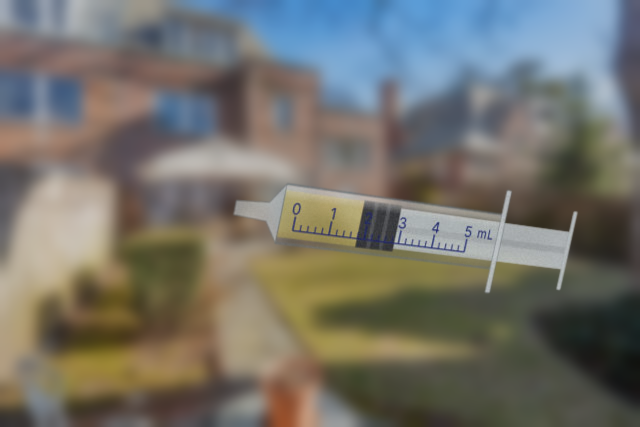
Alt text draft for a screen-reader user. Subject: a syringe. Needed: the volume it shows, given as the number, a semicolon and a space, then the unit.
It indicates 1.8; mL
